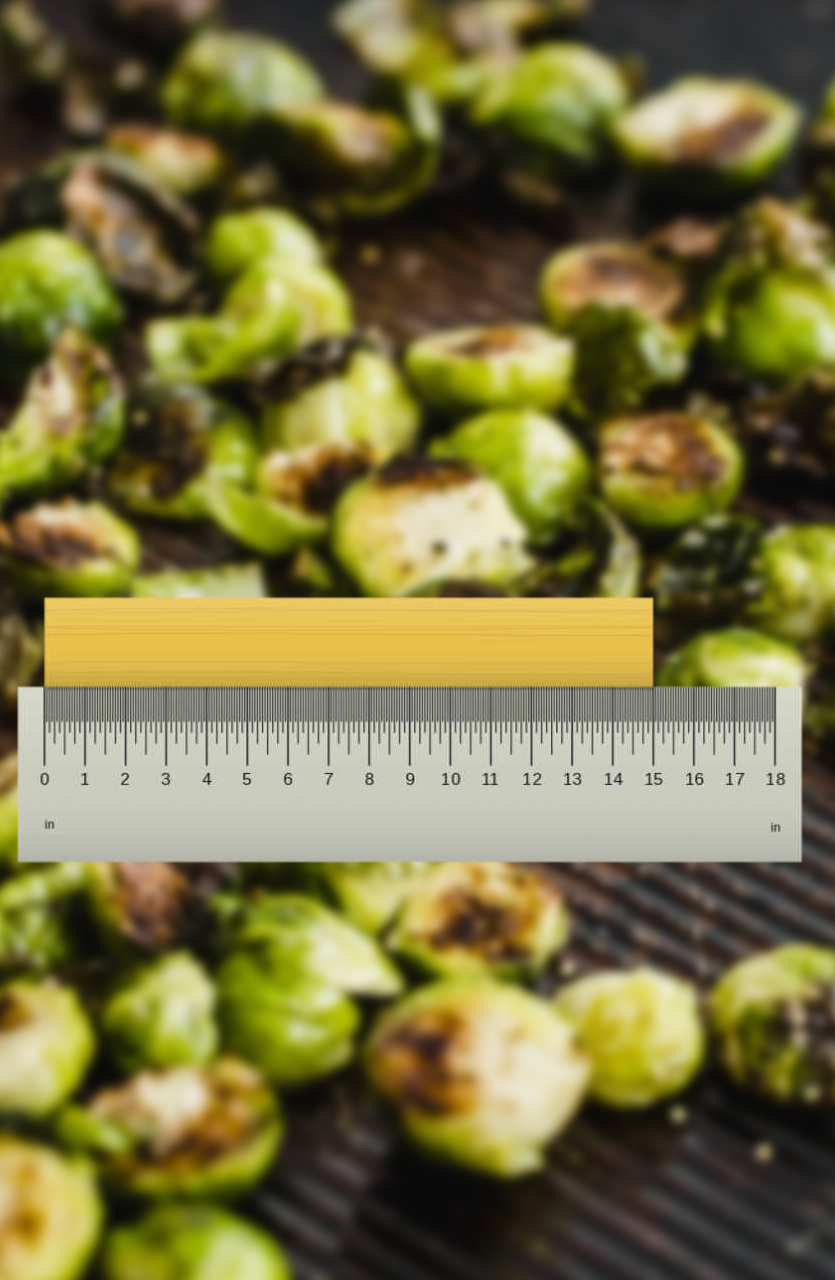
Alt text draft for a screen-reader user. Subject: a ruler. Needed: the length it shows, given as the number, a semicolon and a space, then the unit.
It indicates 15; in
